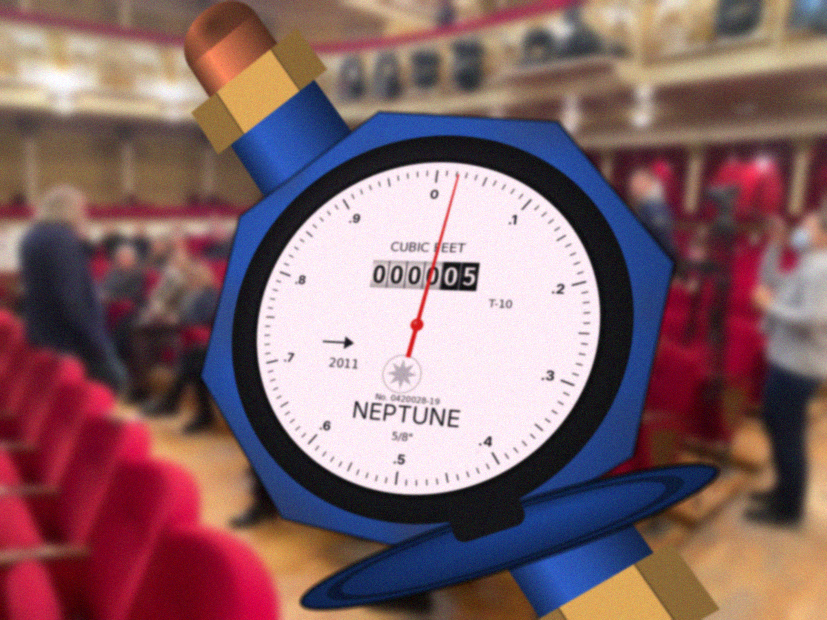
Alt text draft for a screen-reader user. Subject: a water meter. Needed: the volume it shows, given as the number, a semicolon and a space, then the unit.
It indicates 5.02; ft³
